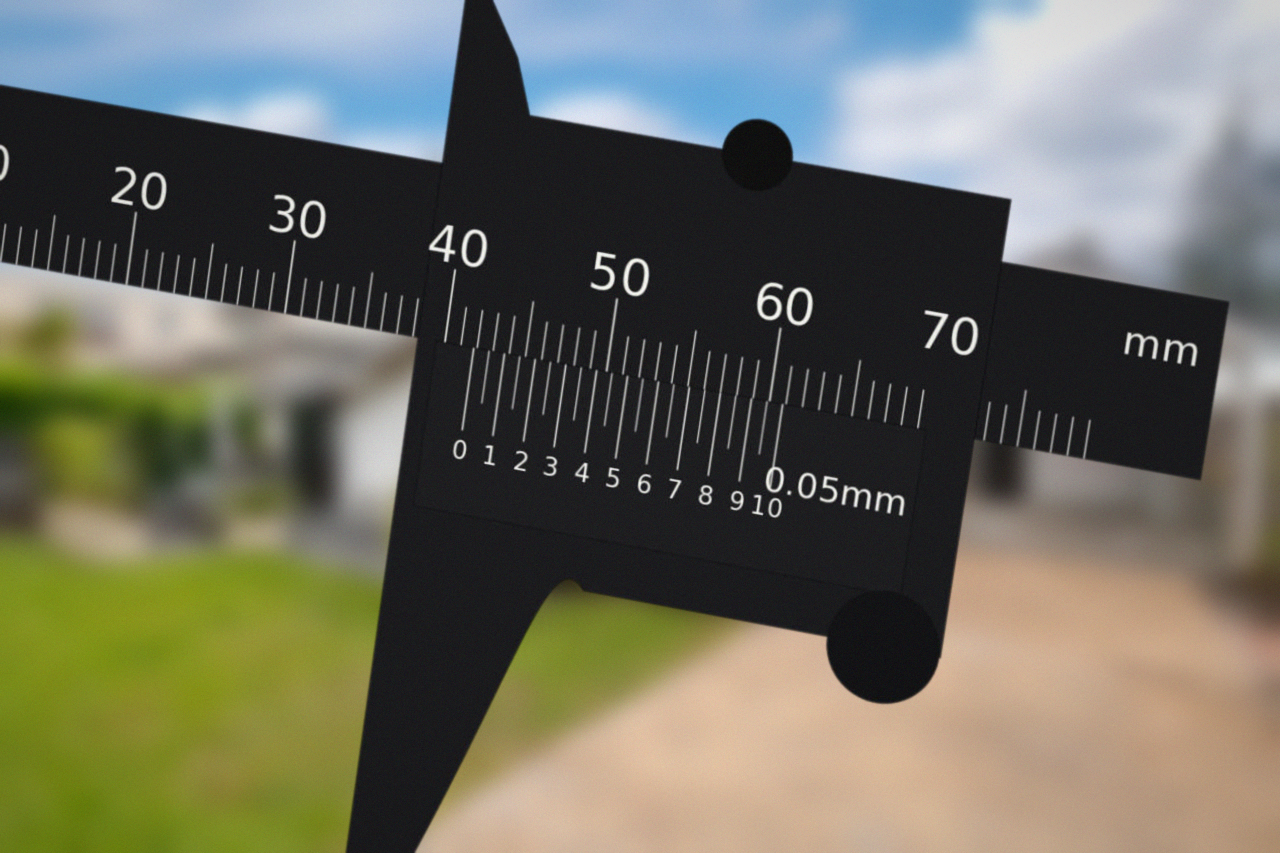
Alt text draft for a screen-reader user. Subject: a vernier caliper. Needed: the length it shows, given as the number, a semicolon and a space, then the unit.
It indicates 41.8; mm
